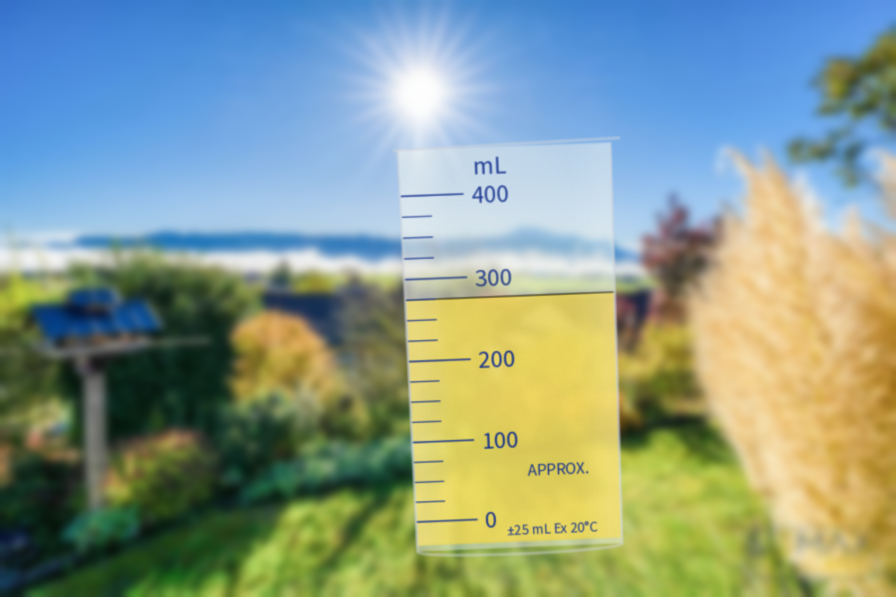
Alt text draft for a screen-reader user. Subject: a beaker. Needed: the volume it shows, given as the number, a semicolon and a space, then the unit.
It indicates 275; mL
